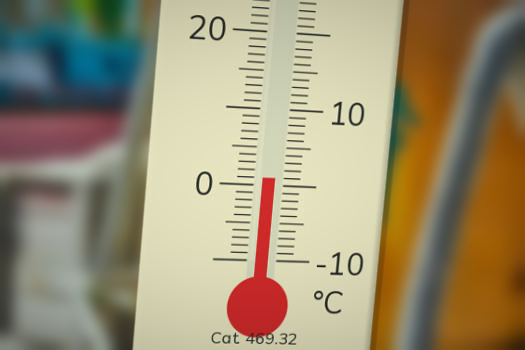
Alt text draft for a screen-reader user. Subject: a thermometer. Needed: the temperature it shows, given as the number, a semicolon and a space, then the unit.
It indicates 1; °C
